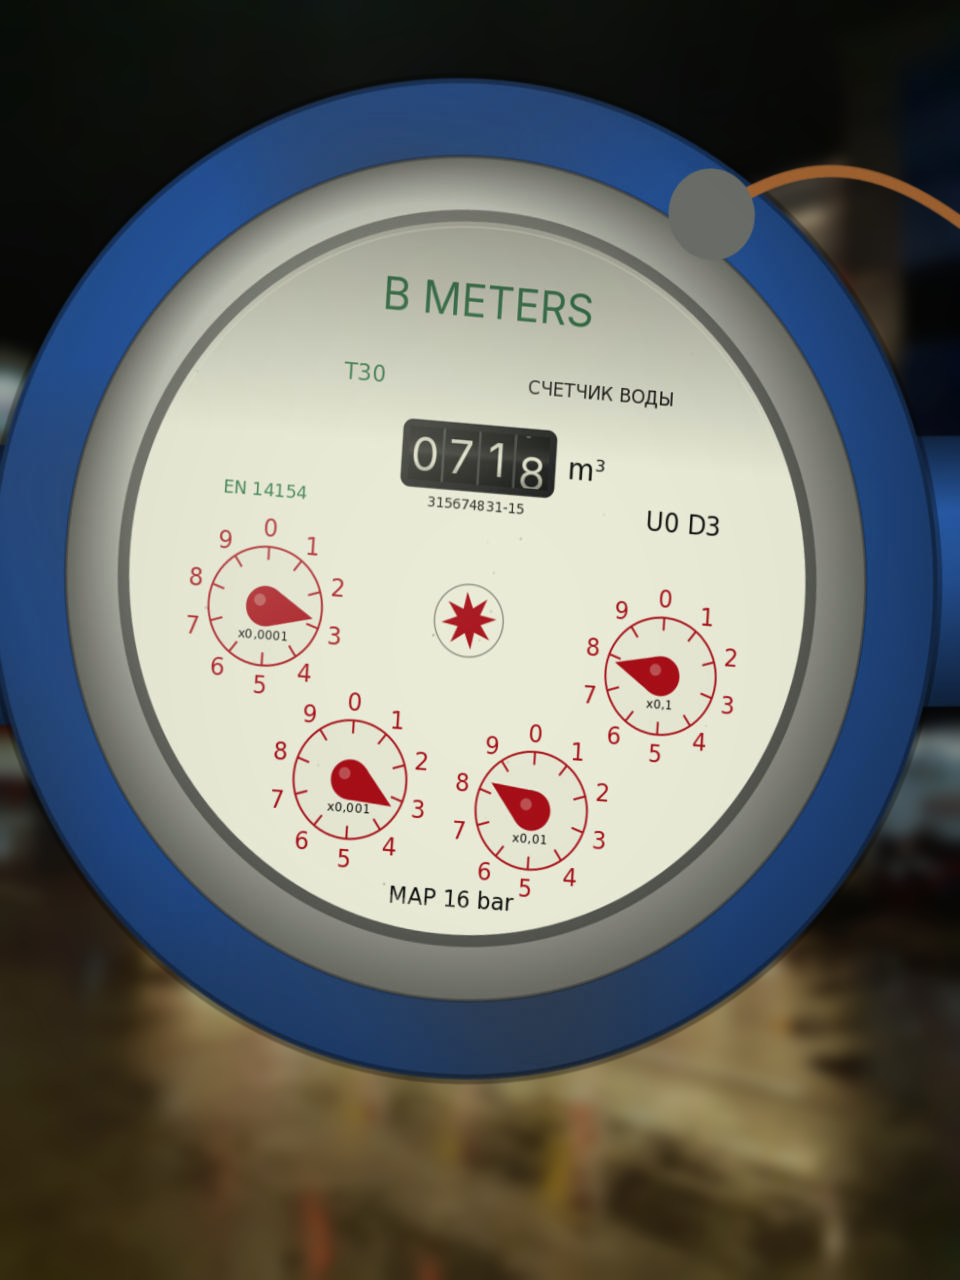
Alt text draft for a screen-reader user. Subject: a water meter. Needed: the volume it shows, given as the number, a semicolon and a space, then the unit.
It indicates 717.7832; m³
